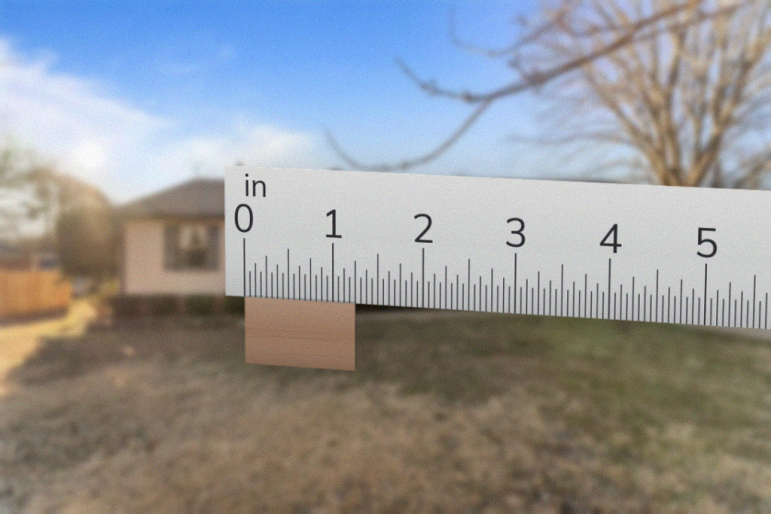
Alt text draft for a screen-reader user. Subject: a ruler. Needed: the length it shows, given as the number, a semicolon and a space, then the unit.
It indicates 1.25; in
